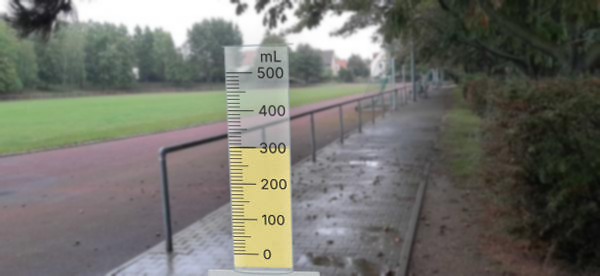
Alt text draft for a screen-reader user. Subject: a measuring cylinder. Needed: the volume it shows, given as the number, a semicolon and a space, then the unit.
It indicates 300; mL
